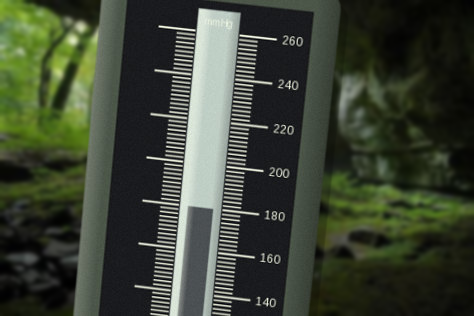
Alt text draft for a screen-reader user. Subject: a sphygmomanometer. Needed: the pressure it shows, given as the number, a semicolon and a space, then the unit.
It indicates 180; mmHg
